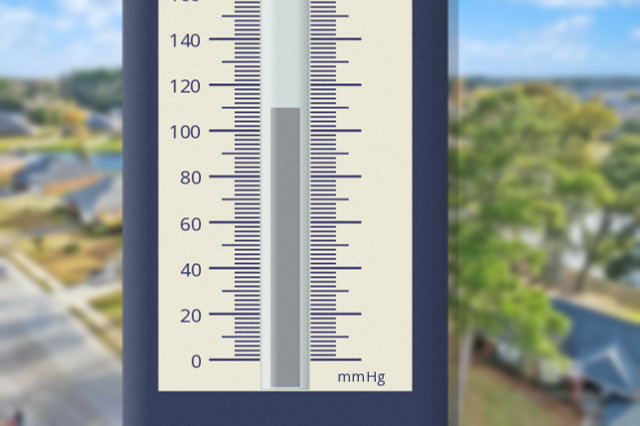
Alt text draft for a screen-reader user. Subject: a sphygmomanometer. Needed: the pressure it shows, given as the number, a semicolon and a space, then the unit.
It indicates 110; mmHg
